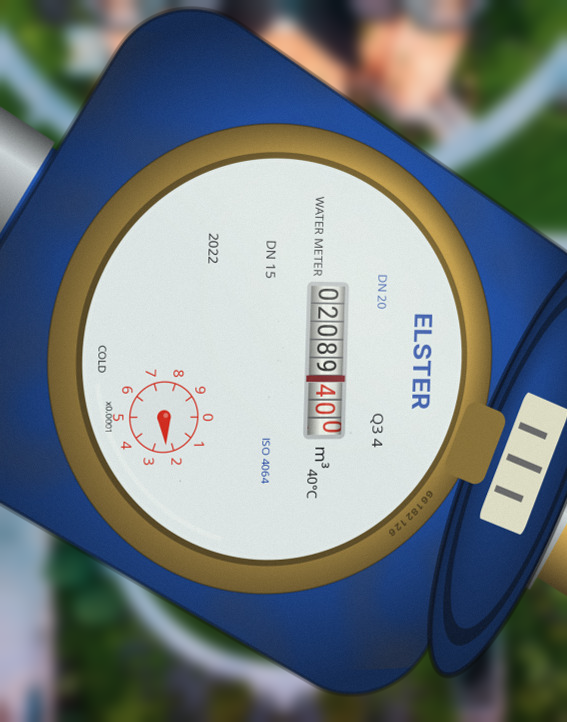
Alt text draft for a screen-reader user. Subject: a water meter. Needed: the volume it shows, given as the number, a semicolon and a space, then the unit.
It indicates 2089.4002; m³
